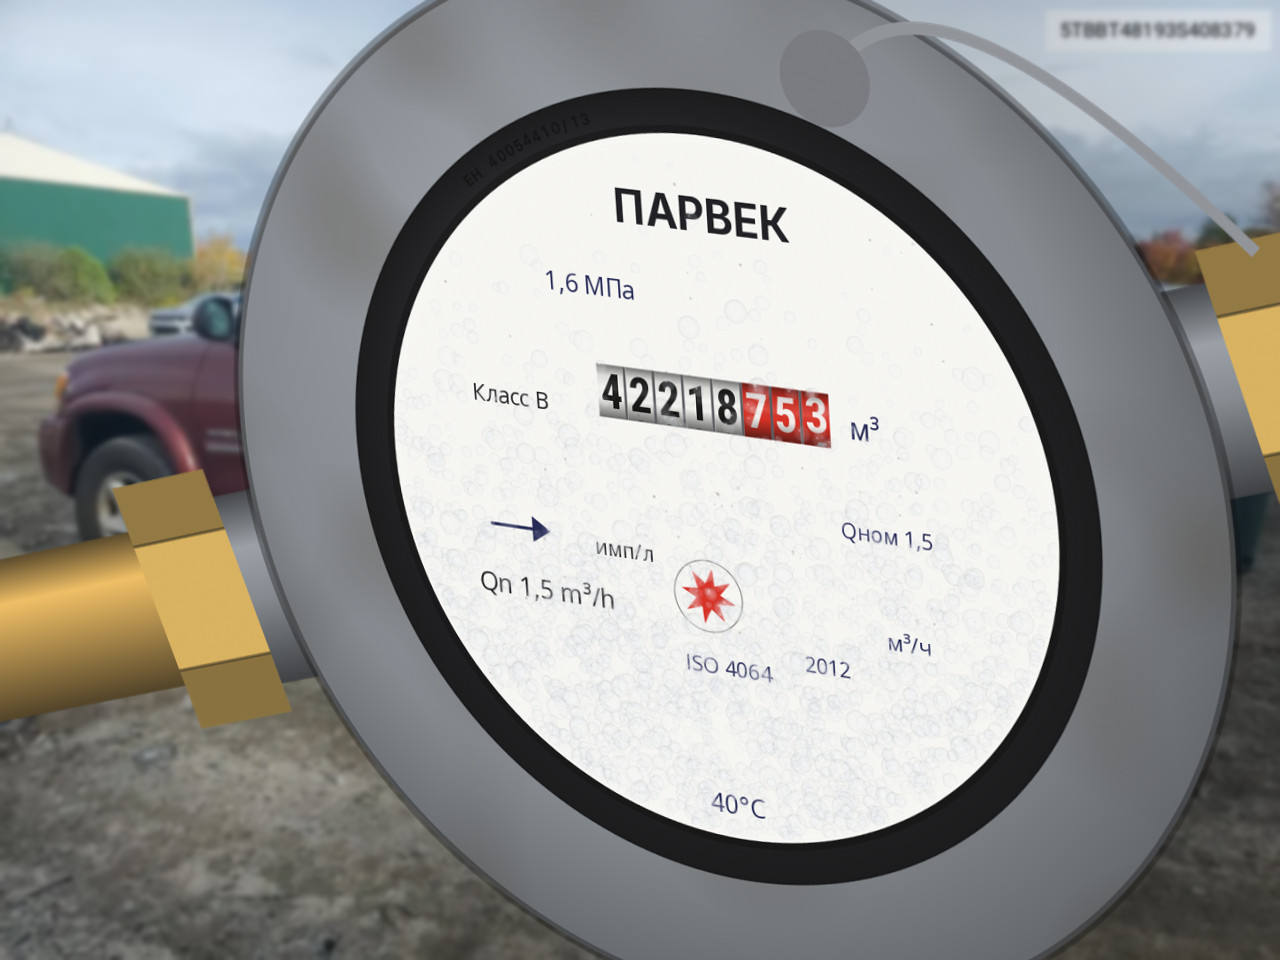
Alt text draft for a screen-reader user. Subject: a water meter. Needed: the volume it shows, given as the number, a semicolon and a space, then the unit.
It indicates 42218.753; m³
